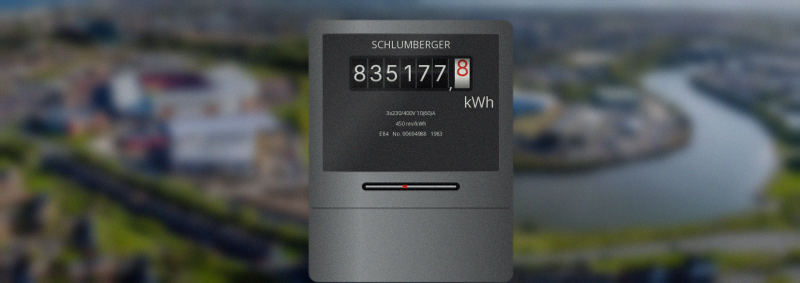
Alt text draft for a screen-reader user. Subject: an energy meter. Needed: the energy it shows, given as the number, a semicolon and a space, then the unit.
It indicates 835177.8; kWh
